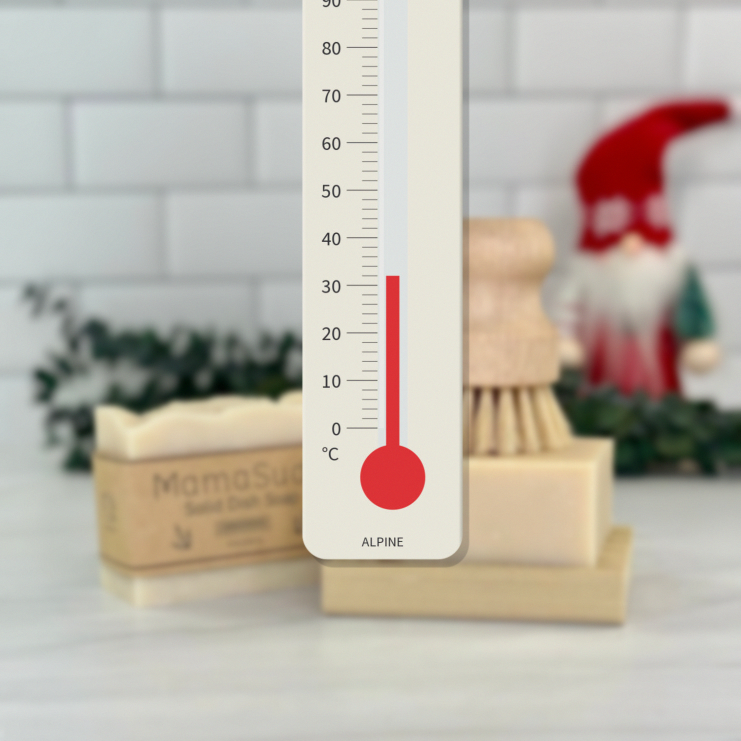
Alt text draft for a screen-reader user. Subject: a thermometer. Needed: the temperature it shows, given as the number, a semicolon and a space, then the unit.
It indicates 32; °C
